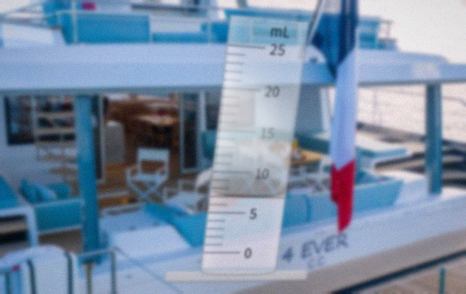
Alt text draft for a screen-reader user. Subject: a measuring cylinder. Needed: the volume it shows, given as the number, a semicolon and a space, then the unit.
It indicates 7; mL
